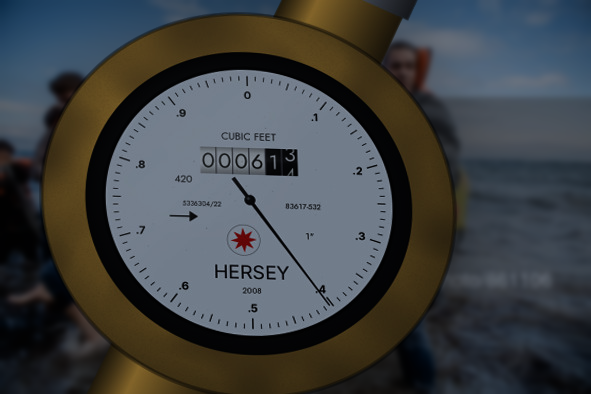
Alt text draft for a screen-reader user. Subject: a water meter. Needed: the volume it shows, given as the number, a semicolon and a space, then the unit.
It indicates 613.40; ft³
